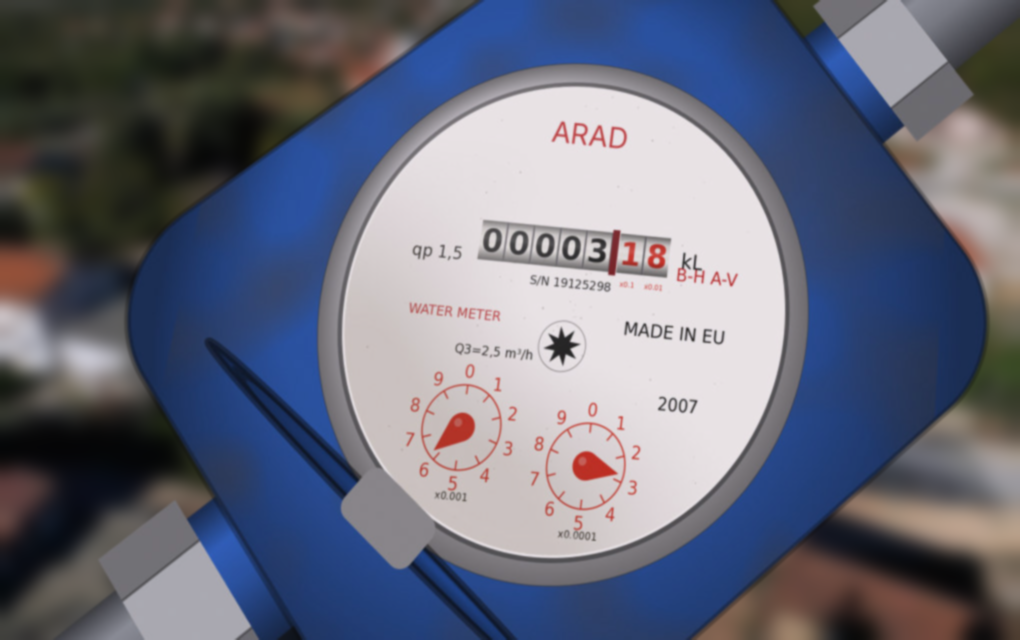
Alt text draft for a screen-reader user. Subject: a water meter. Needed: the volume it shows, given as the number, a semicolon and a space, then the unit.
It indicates 3.1862; kL
